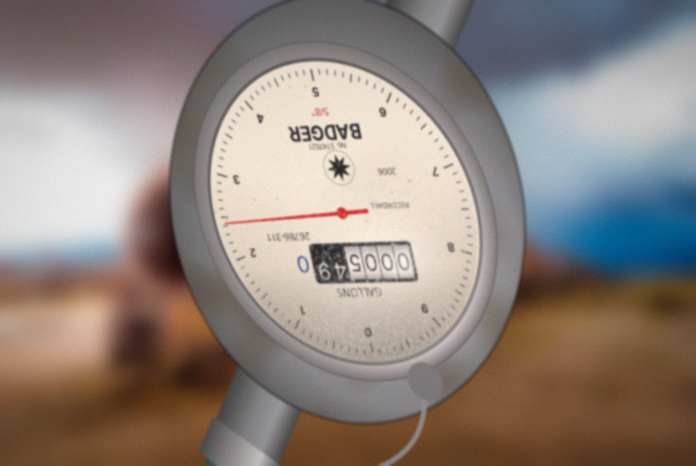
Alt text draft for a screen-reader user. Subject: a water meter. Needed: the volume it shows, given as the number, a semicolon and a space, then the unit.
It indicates 5492.4; gal
